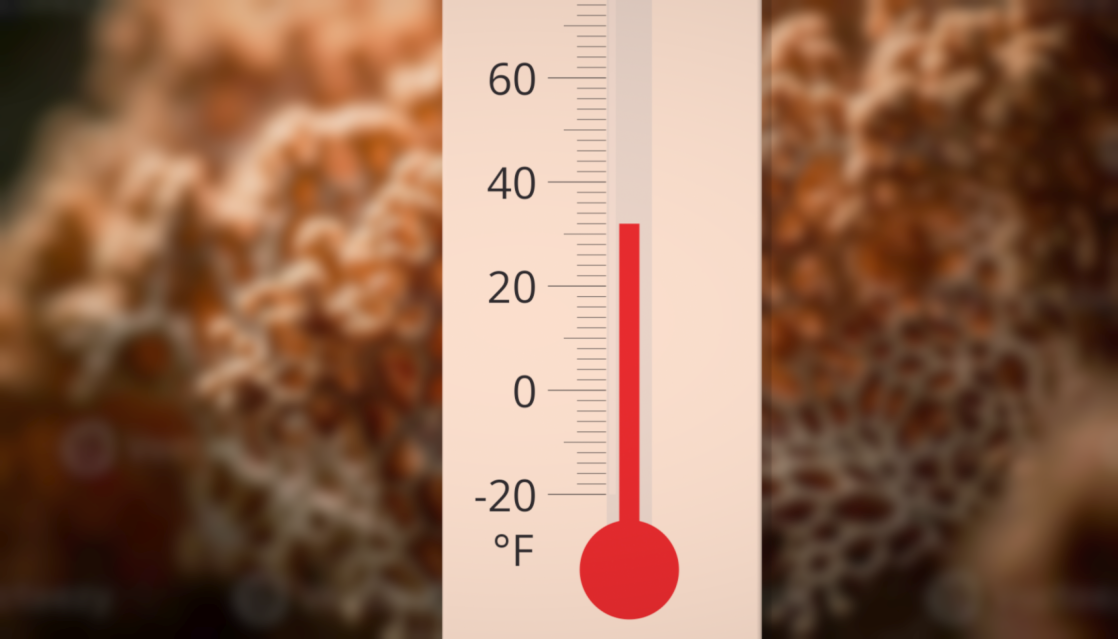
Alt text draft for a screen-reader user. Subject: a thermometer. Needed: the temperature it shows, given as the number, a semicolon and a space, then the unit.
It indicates 32; °F
